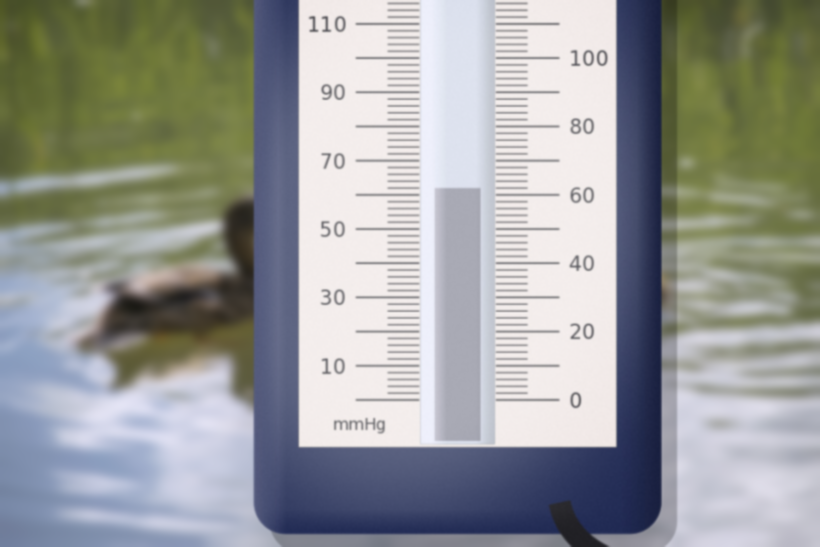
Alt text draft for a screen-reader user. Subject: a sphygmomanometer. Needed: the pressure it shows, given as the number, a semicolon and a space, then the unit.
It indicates 62; mmHg
